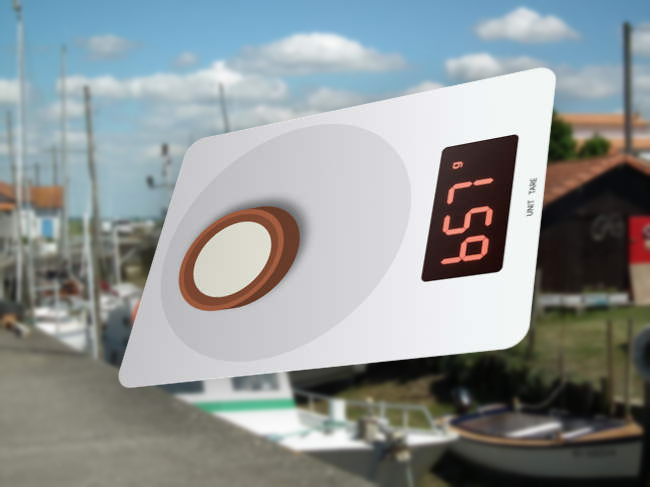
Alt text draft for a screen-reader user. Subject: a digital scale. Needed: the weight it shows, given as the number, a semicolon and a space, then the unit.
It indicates 657; g
